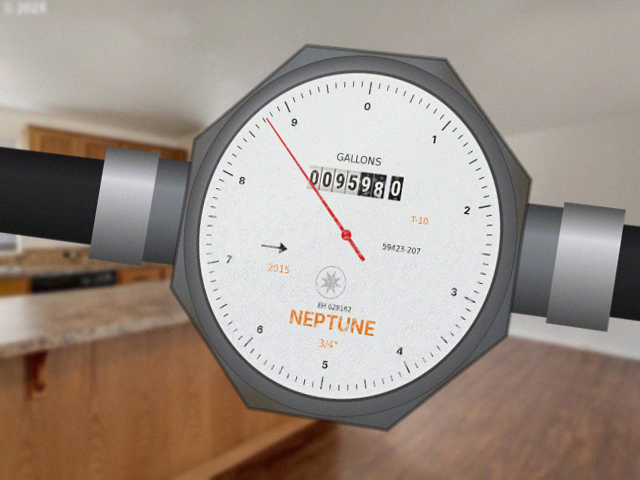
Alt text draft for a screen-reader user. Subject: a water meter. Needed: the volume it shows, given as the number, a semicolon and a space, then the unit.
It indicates 95978.7; gal
